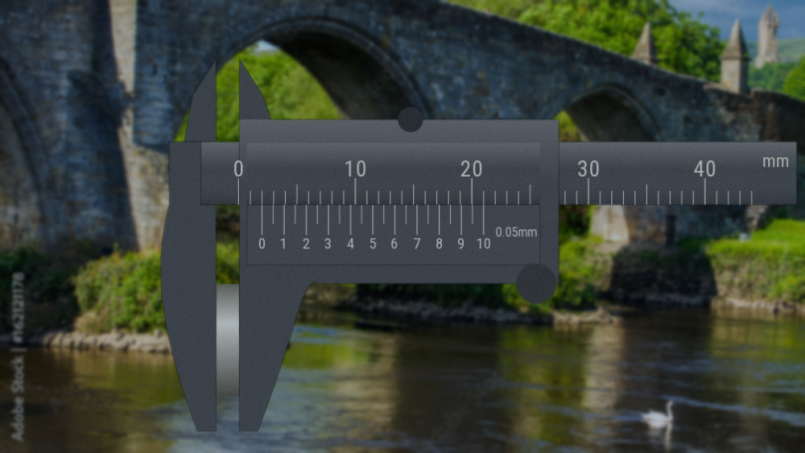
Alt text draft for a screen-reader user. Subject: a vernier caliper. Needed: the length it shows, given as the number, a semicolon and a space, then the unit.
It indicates 2.0; mm
